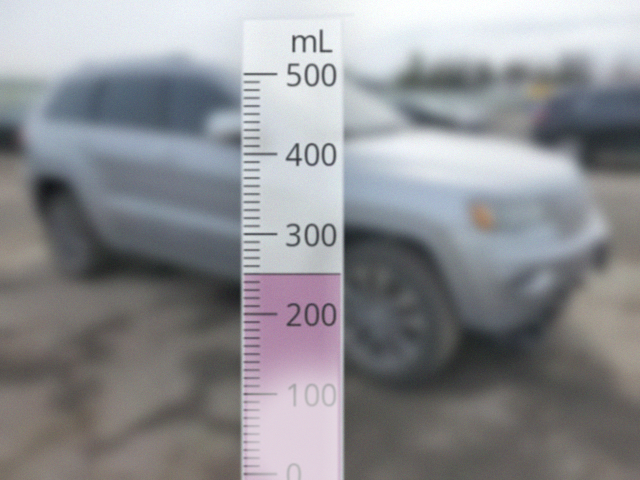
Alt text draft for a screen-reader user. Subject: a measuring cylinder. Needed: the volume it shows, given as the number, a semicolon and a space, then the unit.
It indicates 250; mL
